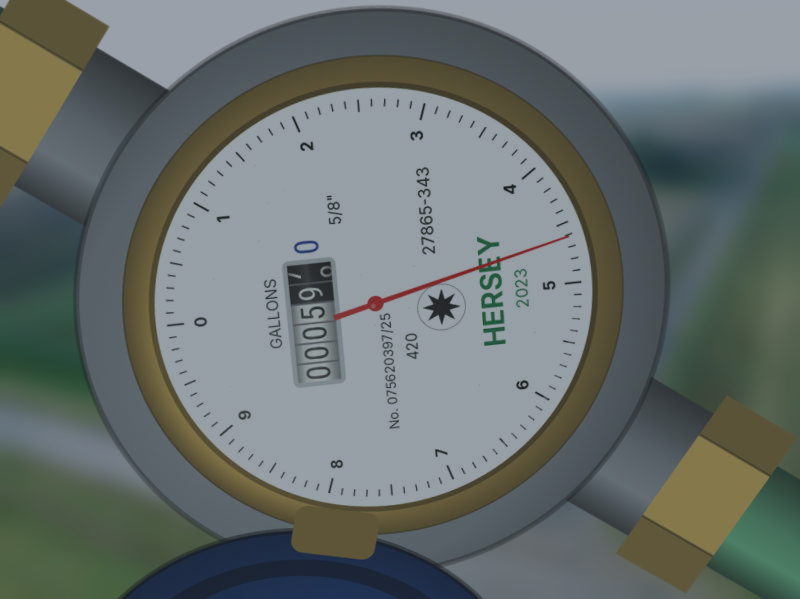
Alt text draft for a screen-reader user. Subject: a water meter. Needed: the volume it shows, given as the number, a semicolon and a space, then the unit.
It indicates 5974.6; gal
